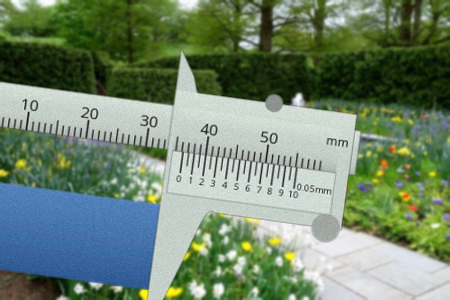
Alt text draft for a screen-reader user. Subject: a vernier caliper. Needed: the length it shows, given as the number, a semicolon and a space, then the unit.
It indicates 36.2; mm
